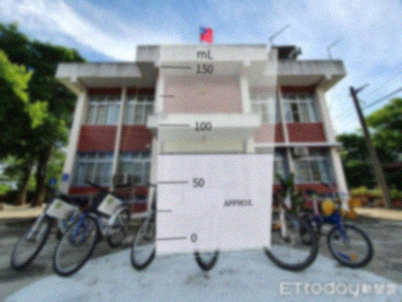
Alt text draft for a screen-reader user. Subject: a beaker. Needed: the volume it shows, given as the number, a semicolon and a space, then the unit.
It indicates 75; mL
